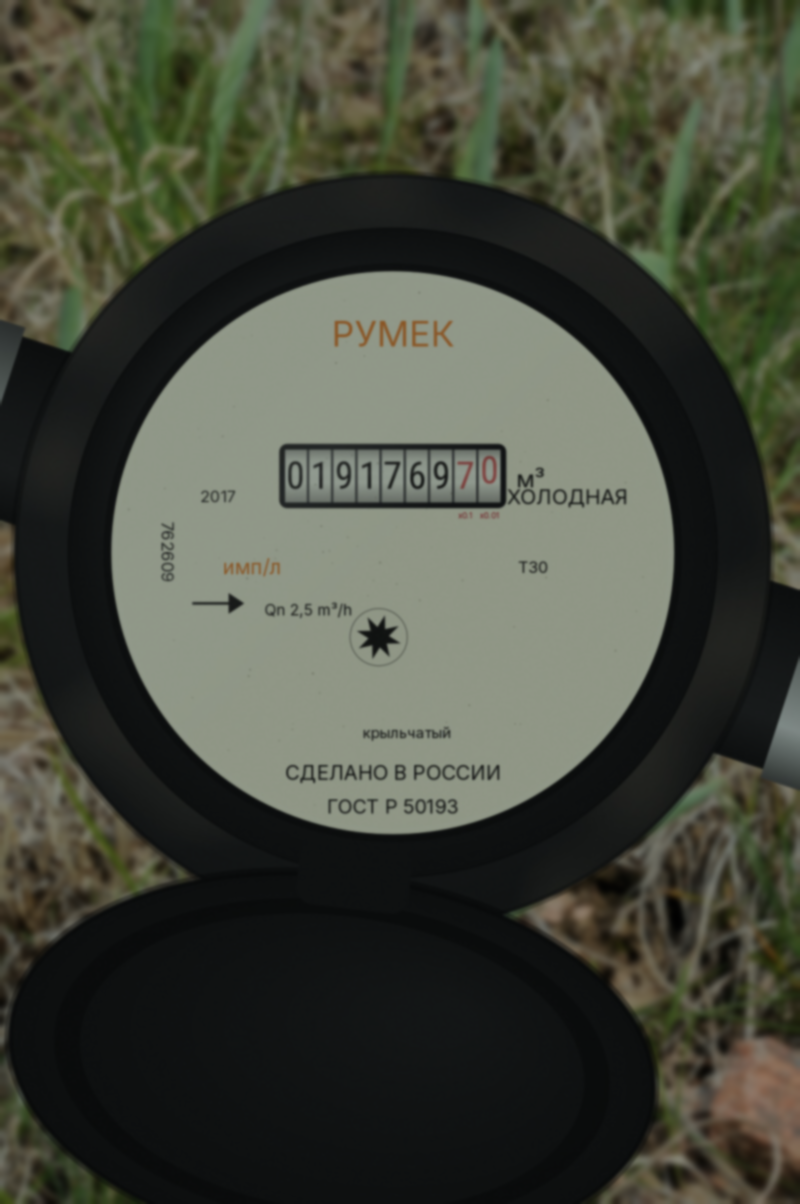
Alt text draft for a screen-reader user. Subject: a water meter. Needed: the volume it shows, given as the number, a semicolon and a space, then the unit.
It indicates 191769.70; m³
